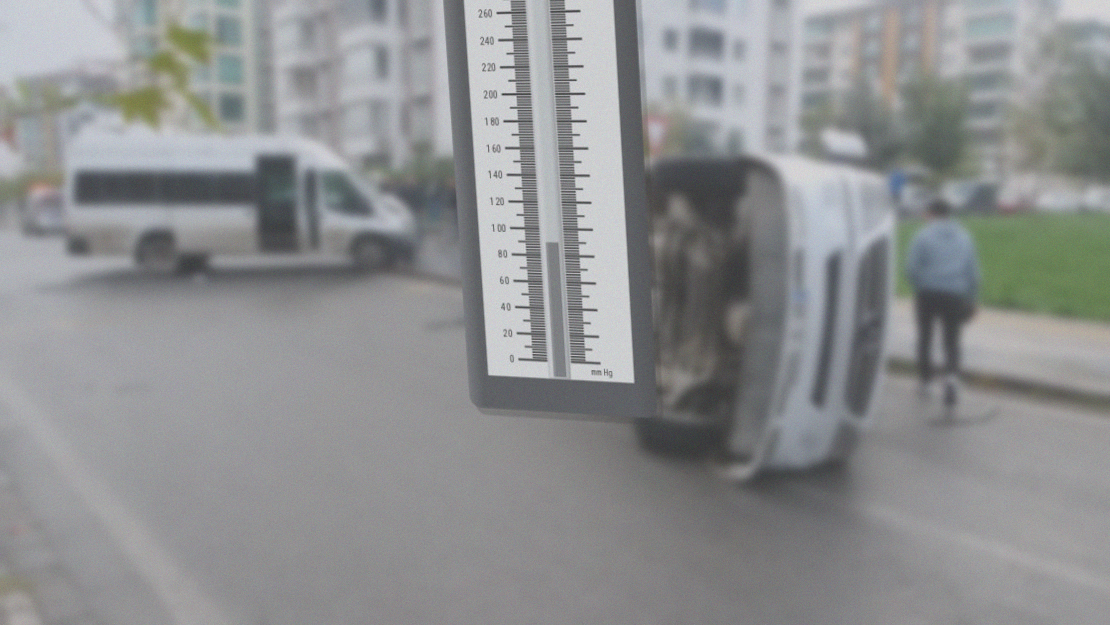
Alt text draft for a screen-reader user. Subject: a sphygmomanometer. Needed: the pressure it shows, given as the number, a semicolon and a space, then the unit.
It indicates 90; mmHg
